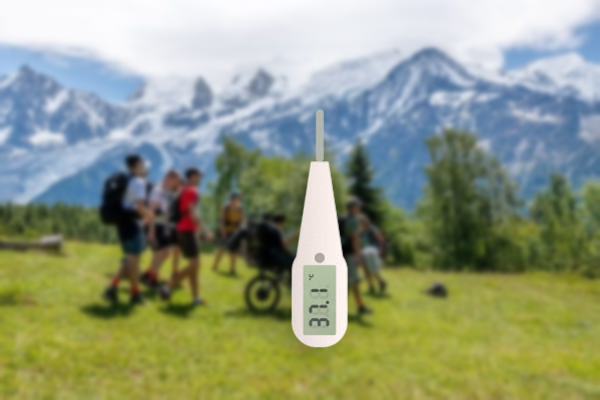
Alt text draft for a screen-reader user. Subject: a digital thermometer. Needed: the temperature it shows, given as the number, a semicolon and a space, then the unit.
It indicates 37.1; °C
